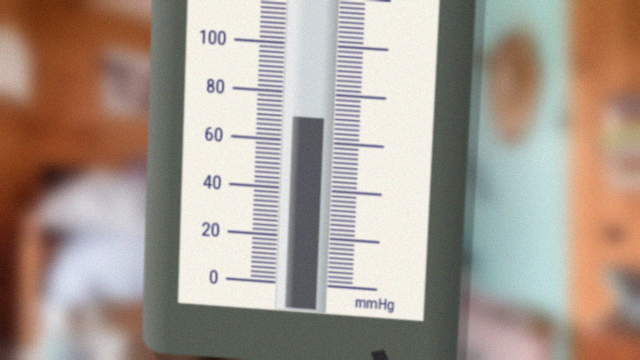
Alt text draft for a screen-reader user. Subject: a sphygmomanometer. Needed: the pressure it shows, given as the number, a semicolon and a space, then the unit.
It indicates 70; mmHg
